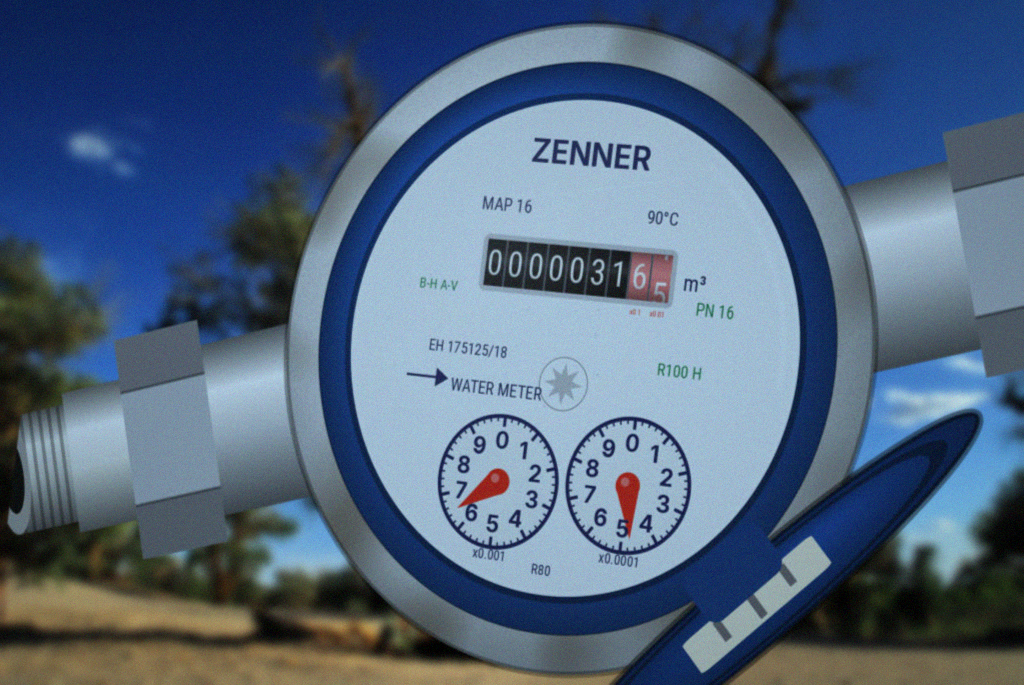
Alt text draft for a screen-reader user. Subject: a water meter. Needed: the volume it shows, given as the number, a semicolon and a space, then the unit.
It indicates 31.6464; m³
